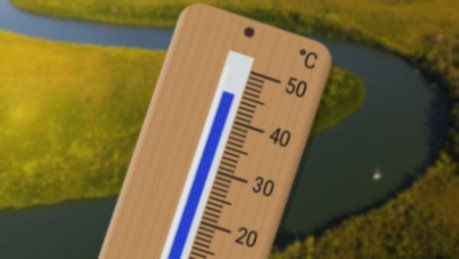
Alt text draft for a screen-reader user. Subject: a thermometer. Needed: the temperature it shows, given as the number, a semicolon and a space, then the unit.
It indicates 45; °C
